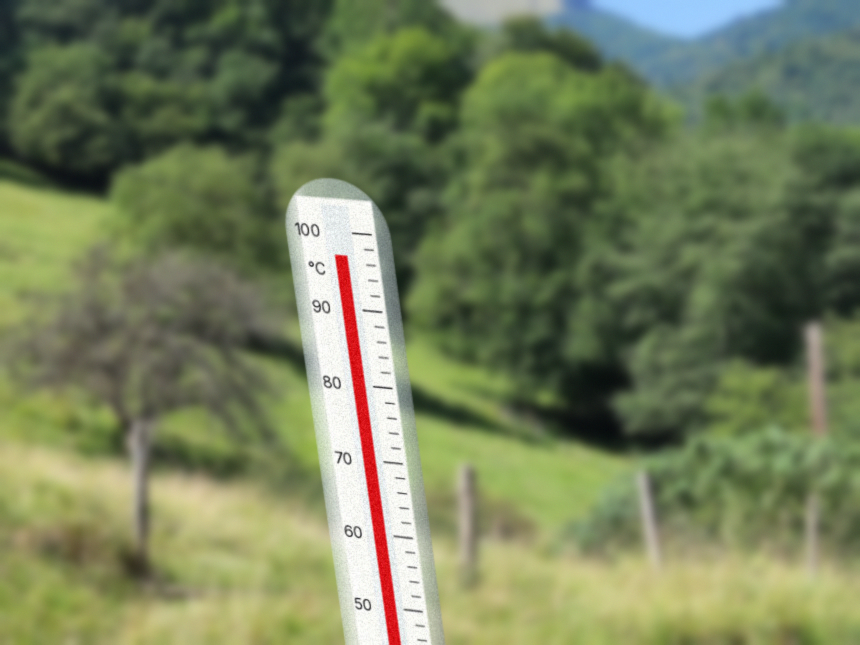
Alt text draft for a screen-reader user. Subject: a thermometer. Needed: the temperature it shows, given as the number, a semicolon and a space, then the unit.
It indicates 97; °C
